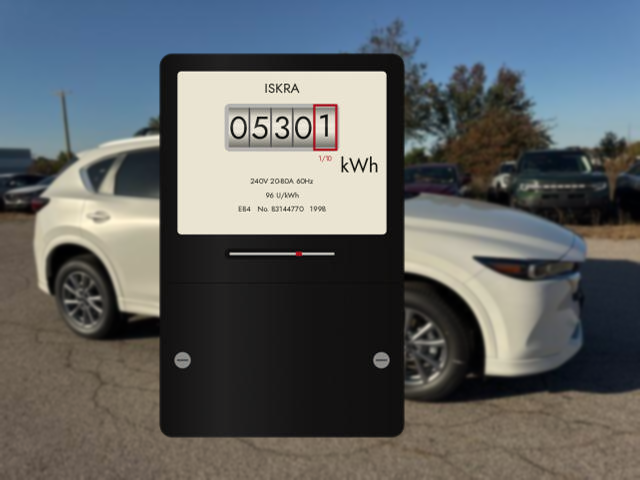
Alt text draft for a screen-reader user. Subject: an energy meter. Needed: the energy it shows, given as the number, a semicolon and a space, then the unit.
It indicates 530.1; kWh
